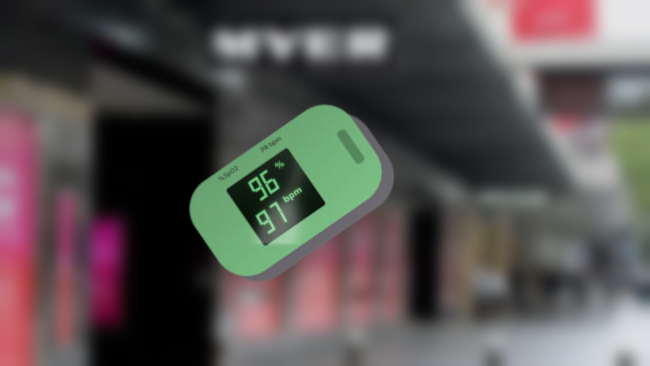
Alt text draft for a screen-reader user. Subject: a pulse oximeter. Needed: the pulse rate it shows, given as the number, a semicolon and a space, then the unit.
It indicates 97; bpm
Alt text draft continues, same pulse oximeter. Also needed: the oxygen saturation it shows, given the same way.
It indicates 96; %
